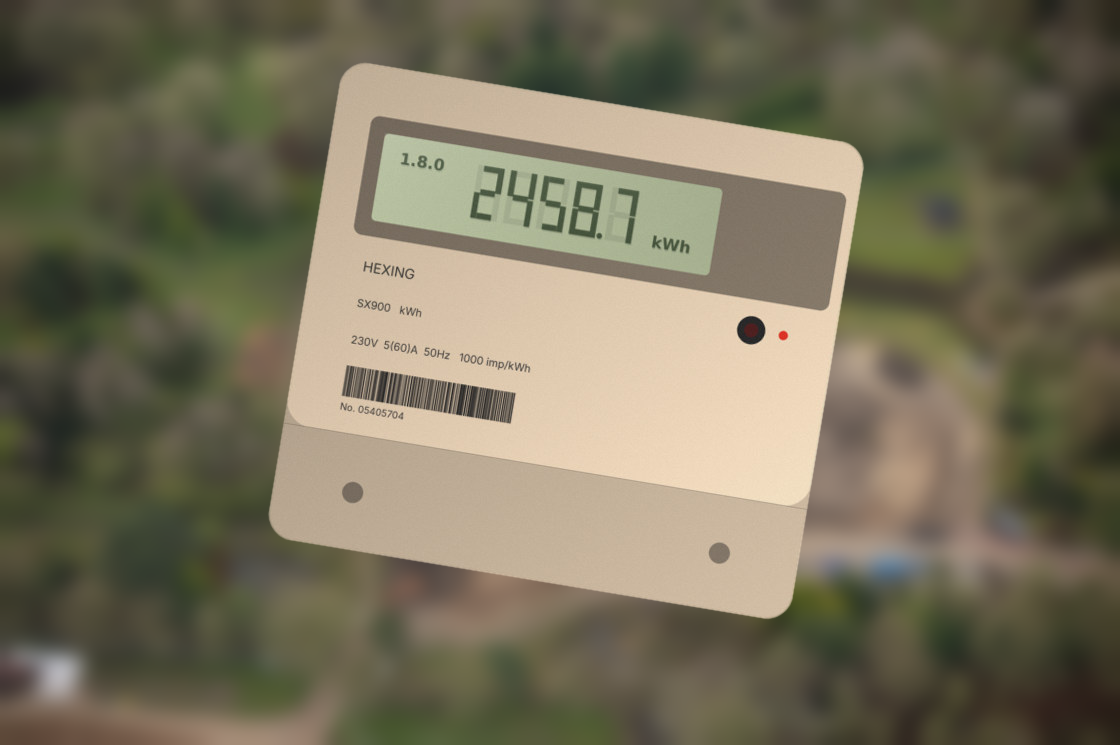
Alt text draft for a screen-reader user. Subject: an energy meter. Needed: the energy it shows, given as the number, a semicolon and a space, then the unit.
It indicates 2458.7; kWh
